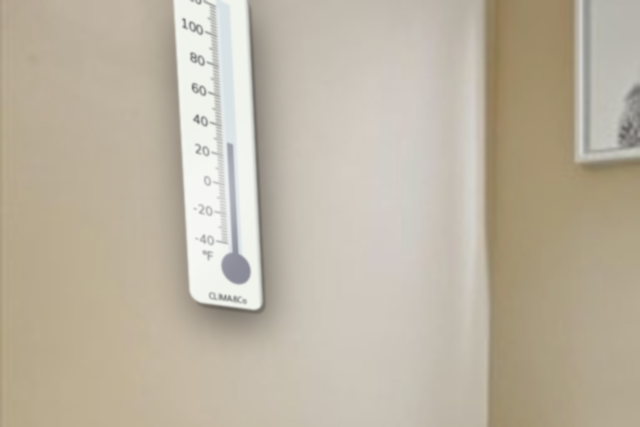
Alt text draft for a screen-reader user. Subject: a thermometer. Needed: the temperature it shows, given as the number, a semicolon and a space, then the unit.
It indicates 30; °F
